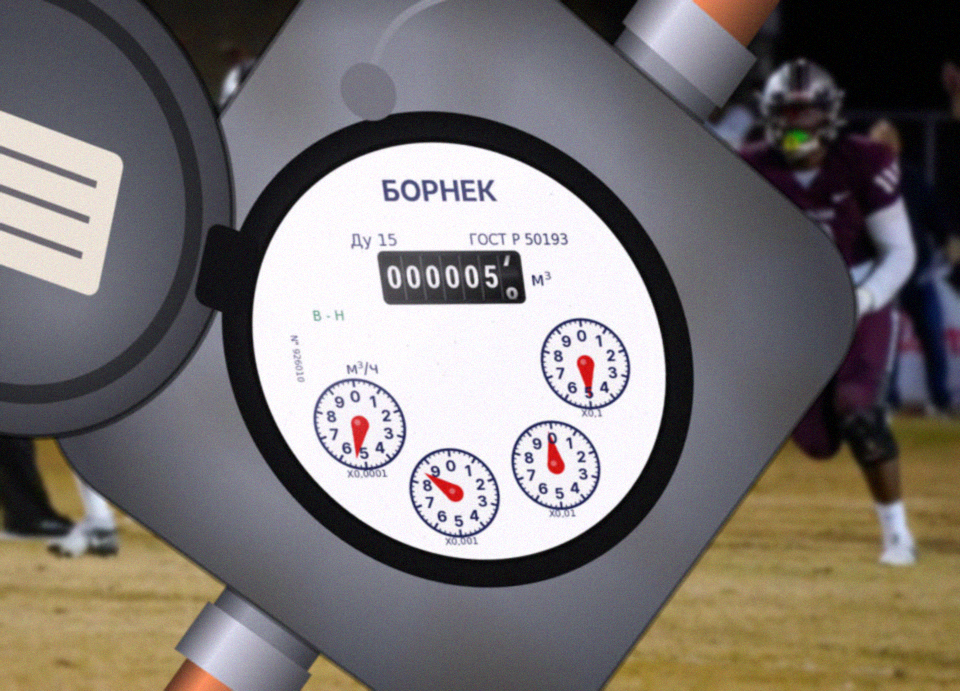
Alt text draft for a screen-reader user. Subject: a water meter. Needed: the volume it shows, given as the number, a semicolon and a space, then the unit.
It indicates 57.4985; m³
